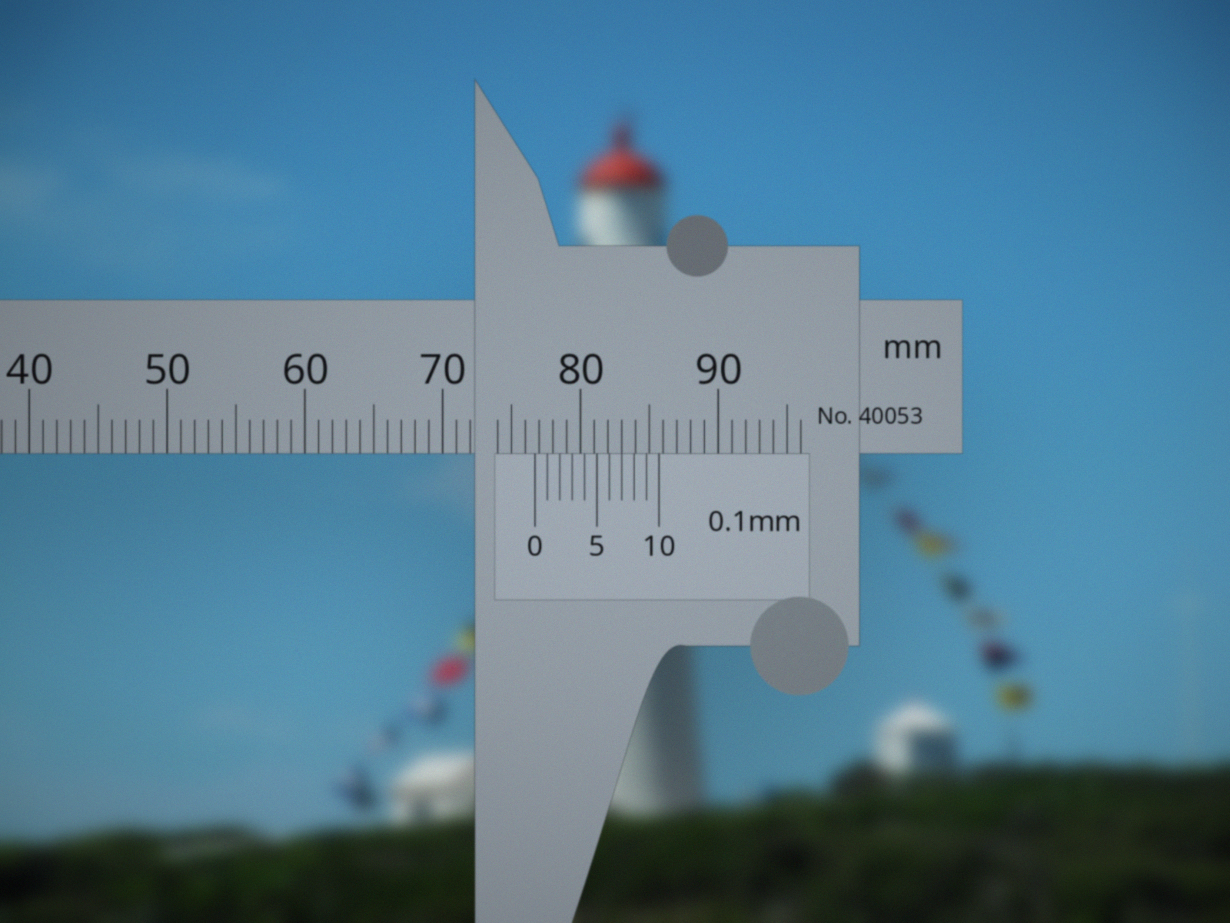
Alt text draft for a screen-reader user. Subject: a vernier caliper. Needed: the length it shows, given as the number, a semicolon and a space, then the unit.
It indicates 76.7; mm
